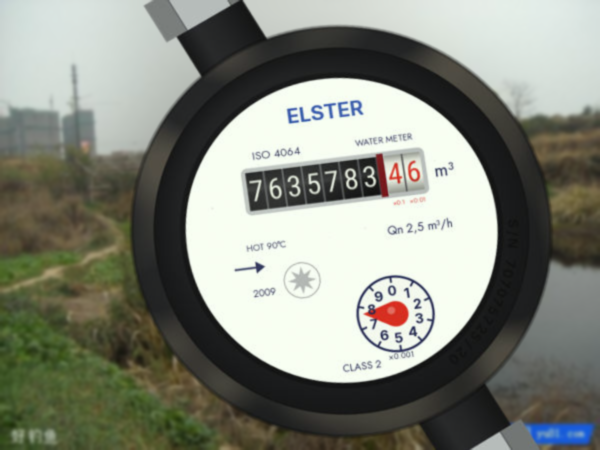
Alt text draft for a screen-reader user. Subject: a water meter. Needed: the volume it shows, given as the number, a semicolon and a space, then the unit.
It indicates 7635783.467; m³
